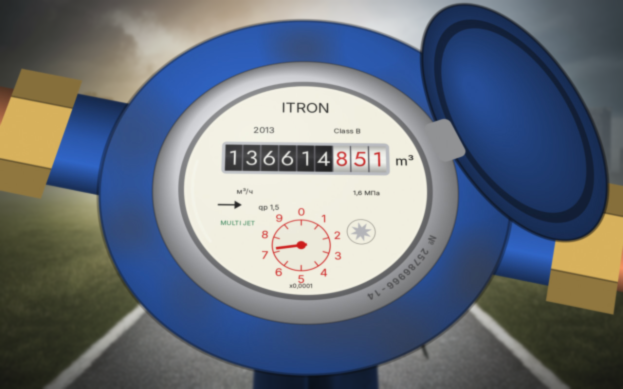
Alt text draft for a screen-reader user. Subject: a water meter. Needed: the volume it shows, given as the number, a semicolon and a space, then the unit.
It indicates 136614.8517; m³
